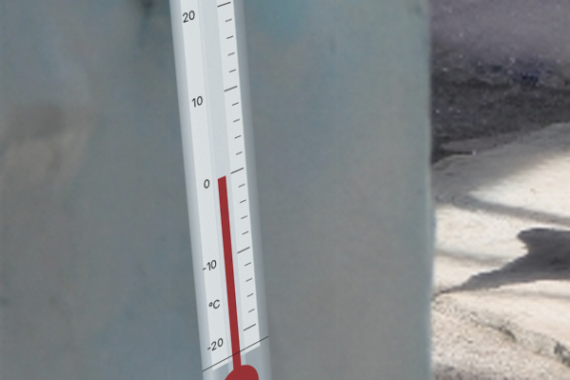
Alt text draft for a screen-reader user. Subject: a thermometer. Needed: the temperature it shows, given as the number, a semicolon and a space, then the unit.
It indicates 0; °C
